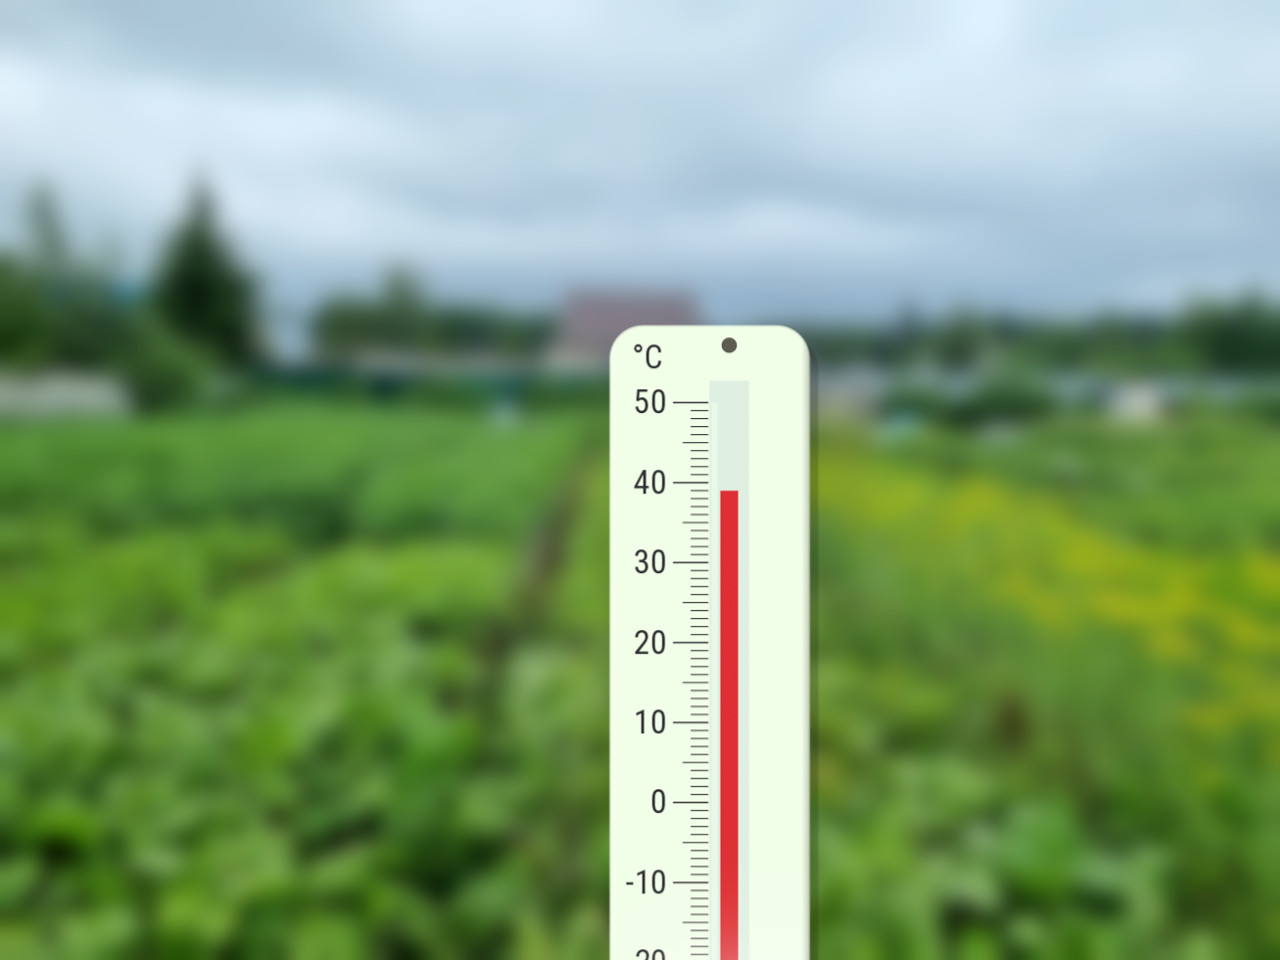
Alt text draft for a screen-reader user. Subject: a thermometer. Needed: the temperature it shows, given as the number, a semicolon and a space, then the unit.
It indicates 39; °C
